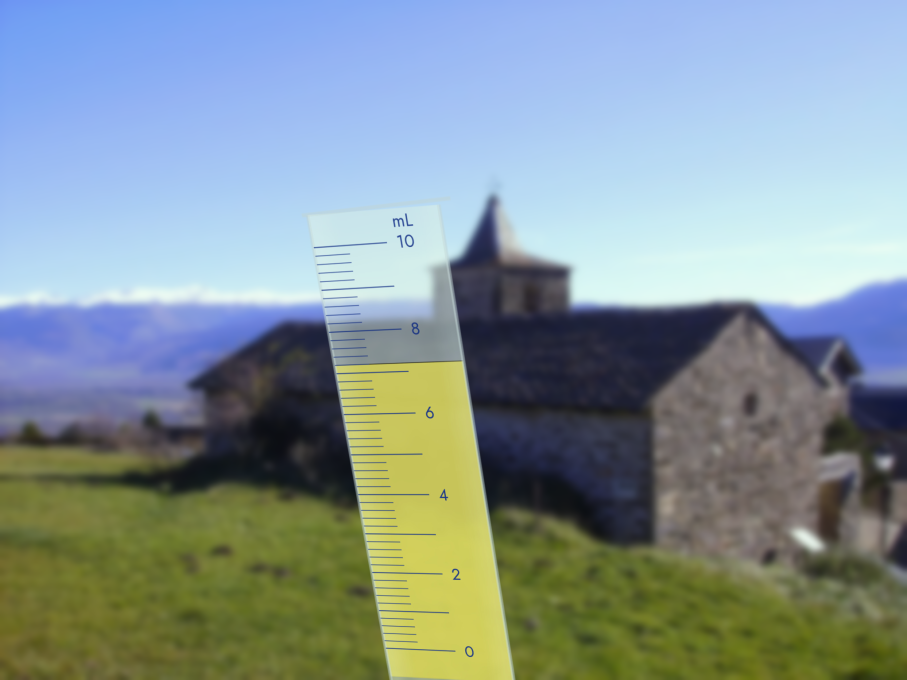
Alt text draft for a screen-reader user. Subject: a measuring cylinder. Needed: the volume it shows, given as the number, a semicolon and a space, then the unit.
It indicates 7.2; mL
